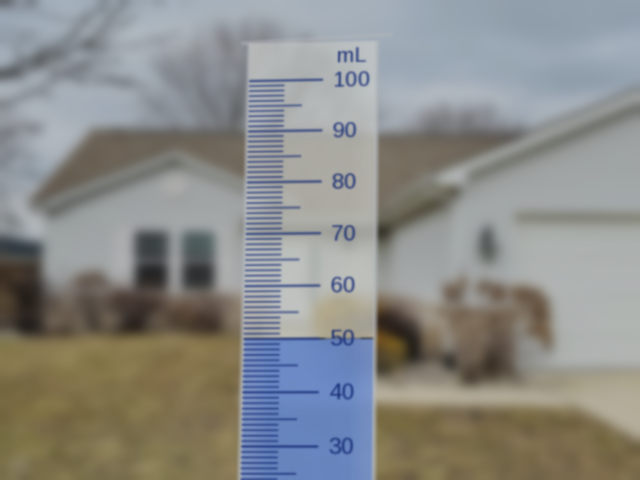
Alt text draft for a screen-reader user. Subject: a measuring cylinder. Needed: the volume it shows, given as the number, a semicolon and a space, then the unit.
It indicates 50; mL
